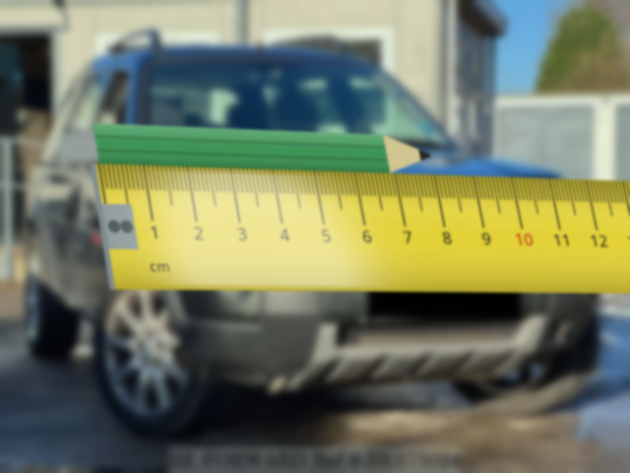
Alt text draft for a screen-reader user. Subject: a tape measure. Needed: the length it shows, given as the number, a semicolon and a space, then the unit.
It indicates 8; cm
